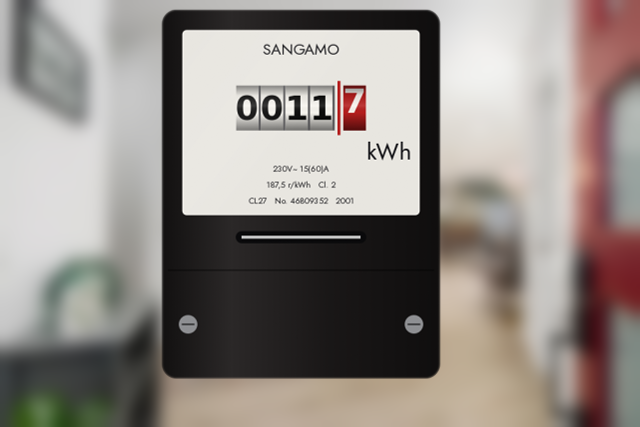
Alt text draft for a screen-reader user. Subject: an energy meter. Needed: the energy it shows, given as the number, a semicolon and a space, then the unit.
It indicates 11.7; kWh
